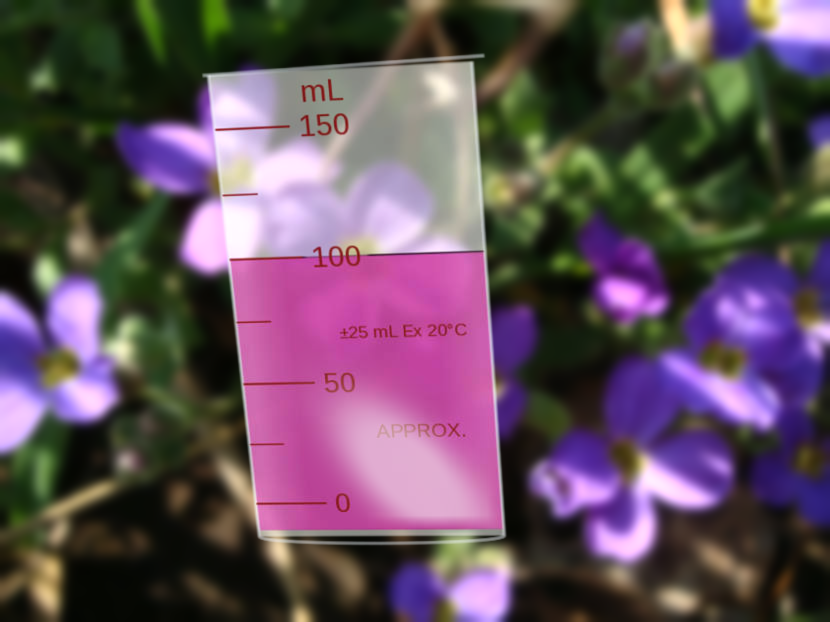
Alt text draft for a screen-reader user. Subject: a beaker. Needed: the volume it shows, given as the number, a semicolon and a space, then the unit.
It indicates 100; mL
